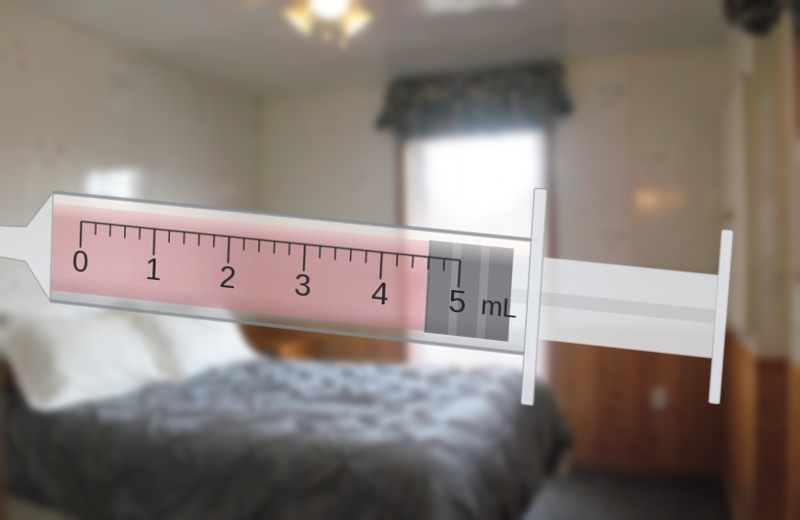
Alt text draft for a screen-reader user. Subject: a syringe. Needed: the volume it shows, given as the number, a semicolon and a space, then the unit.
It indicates 4.6; mL
